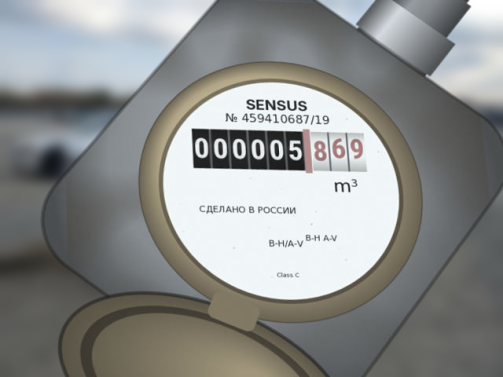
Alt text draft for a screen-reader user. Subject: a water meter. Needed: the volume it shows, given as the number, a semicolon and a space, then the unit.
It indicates 5.869; m³
